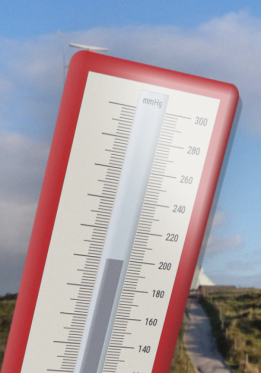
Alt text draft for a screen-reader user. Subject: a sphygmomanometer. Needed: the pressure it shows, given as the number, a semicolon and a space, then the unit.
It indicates 200; mmHg
